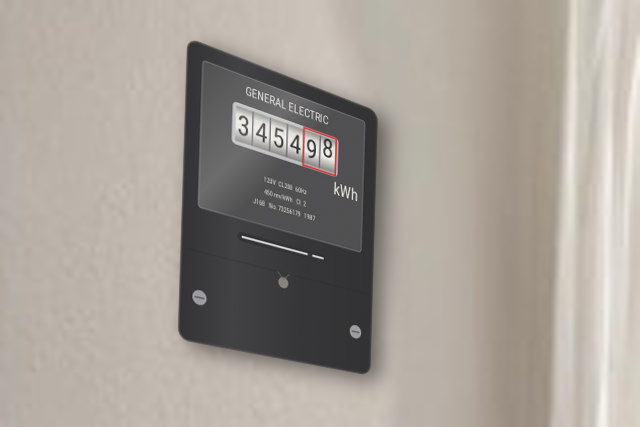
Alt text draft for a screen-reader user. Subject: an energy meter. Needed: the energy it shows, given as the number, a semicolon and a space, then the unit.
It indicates 3454.98; kWh
